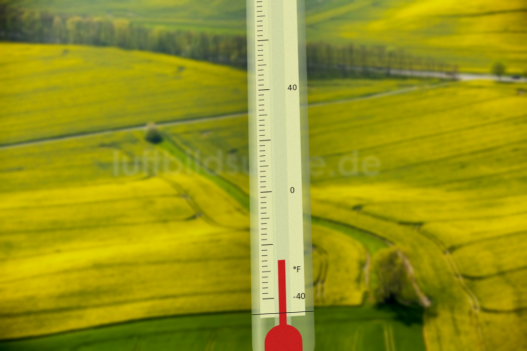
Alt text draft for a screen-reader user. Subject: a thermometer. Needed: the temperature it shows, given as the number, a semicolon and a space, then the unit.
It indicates -26; °F
